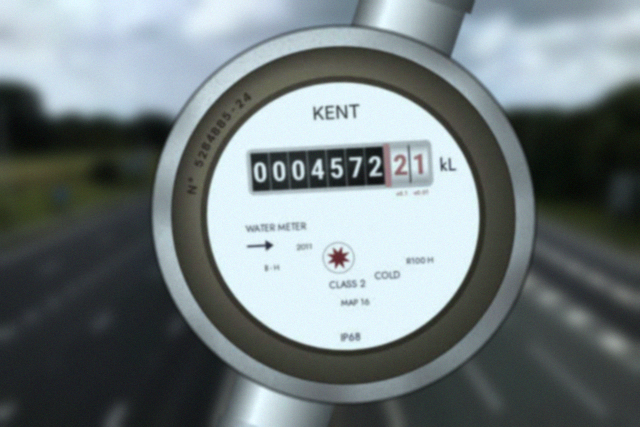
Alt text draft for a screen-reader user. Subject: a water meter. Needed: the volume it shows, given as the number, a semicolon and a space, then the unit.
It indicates 4572.21; kL
